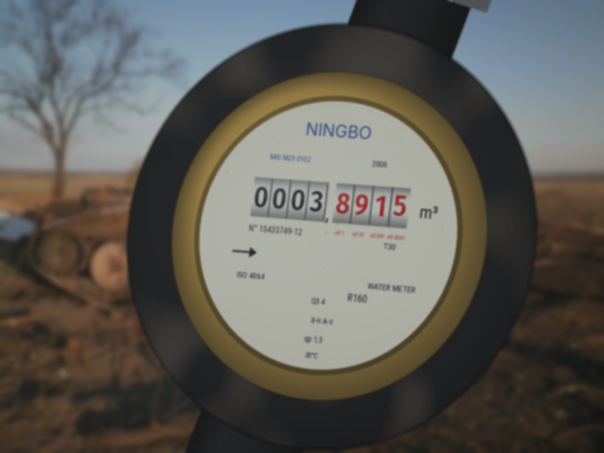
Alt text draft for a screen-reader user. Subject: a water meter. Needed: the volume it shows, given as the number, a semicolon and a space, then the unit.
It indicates 3.8915; m³
